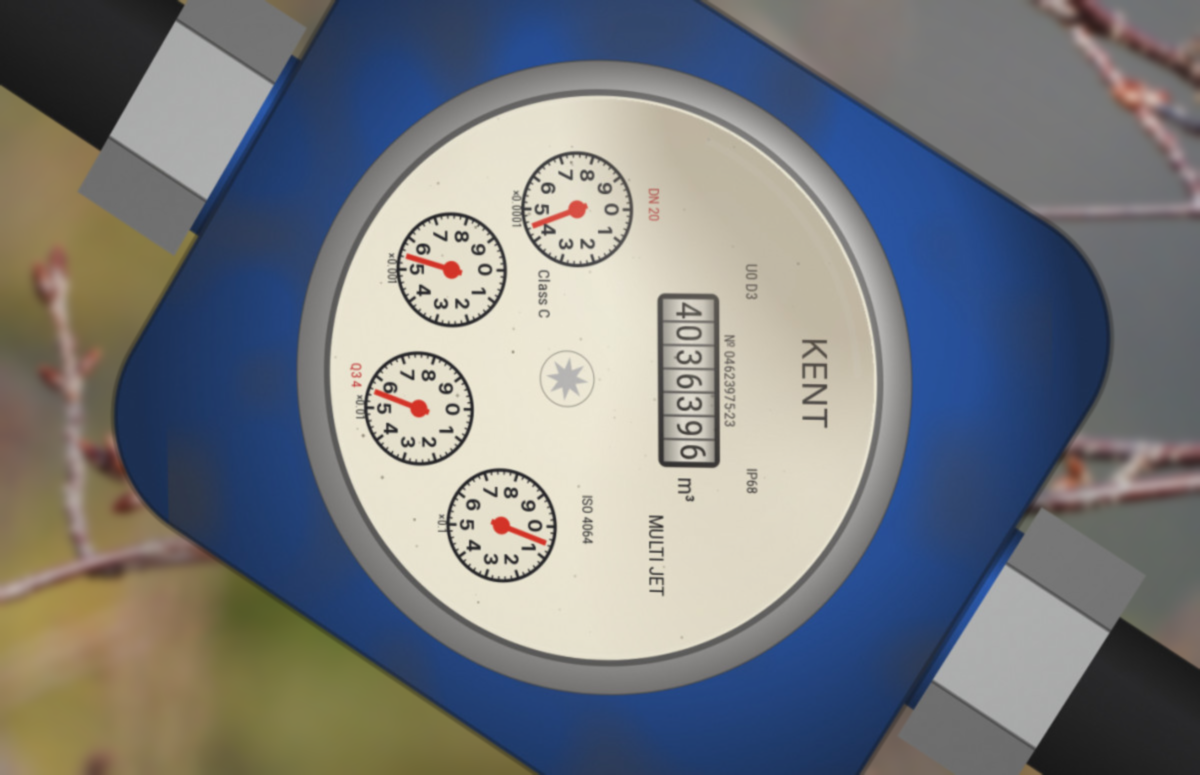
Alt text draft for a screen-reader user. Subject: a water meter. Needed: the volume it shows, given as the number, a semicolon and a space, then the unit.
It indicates 4036396.0554; m³
